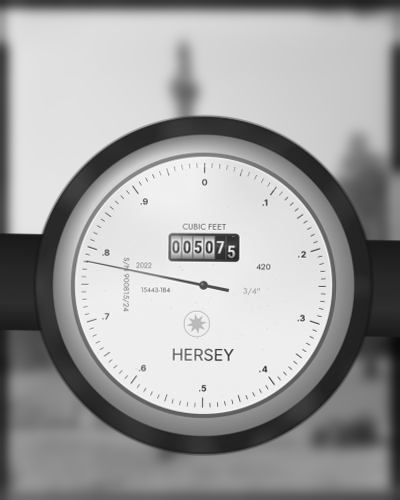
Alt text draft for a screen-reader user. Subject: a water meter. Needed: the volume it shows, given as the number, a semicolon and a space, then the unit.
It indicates 5074.78; ft³
